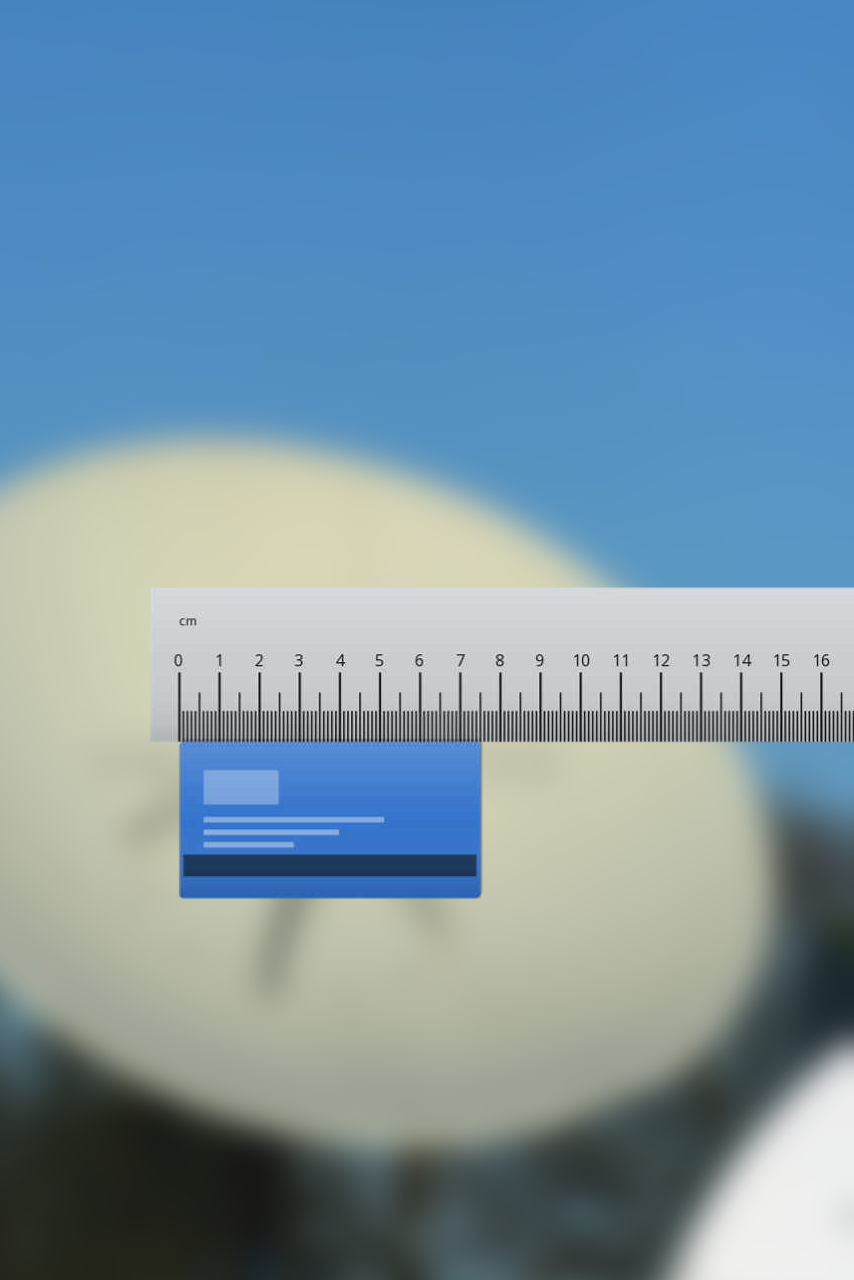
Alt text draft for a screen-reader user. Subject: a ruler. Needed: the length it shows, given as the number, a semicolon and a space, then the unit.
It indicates 7.5; cm
